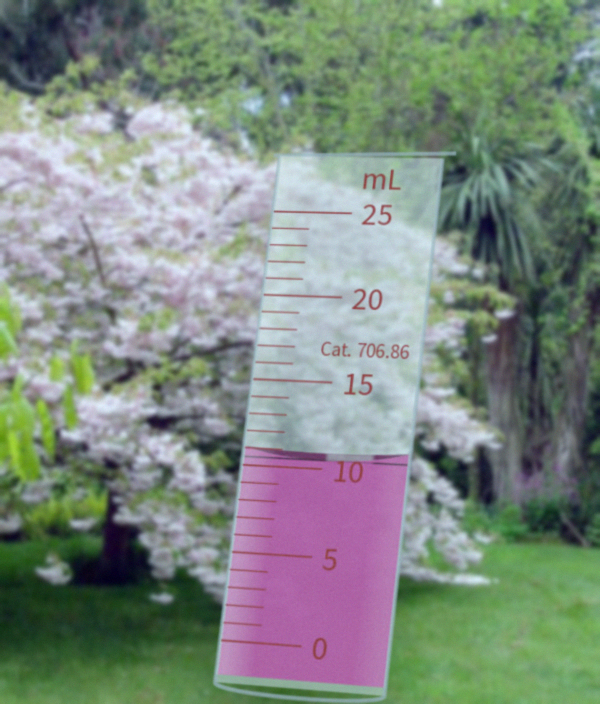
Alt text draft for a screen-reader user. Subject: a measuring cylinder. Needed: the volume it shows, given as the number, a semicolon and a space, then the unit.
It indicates 10.5; mL
